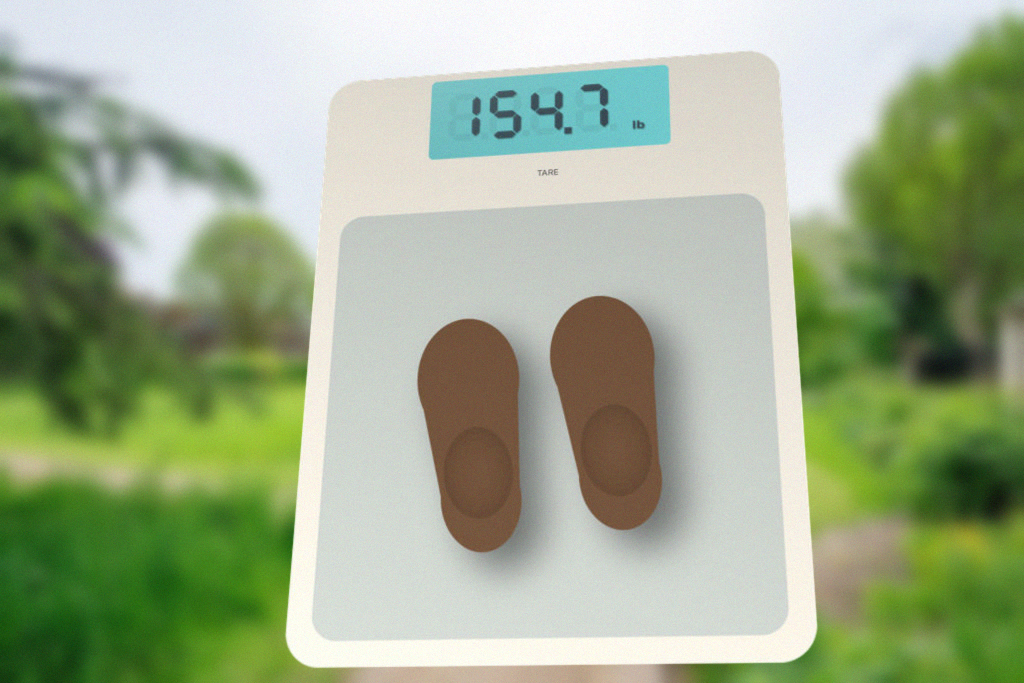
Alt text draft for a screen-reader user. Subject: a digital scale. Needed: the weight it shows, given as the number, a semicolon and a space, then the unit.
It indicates 154.7; lb
